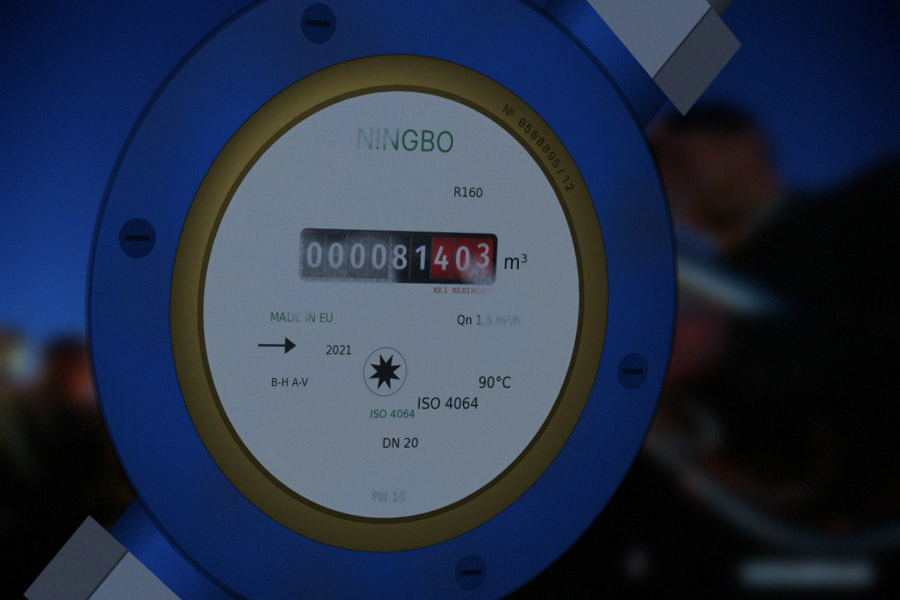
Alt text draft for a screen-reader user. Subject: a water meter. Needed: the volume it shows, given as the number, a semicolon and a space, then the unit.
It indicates 81.403; m³
